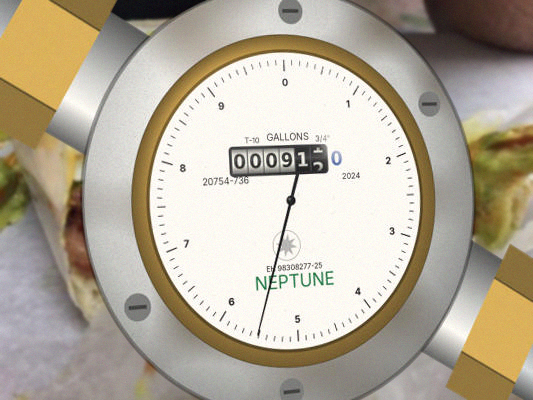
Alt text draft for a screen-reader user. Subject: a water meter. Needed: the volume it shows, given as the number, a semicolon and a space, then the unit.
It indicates 9115.5; gal
